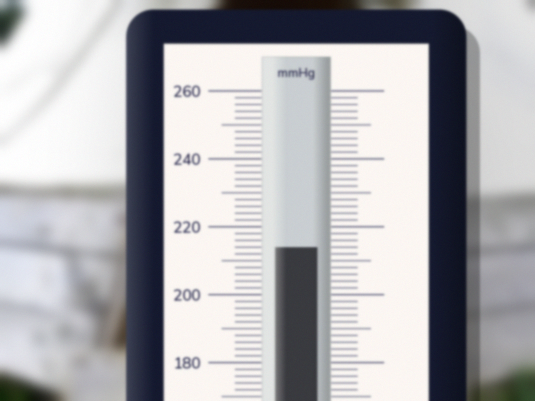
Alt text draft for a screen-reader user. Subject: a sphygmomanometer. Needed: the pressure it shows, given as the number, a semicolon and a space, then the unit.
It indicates 214; mmHg
